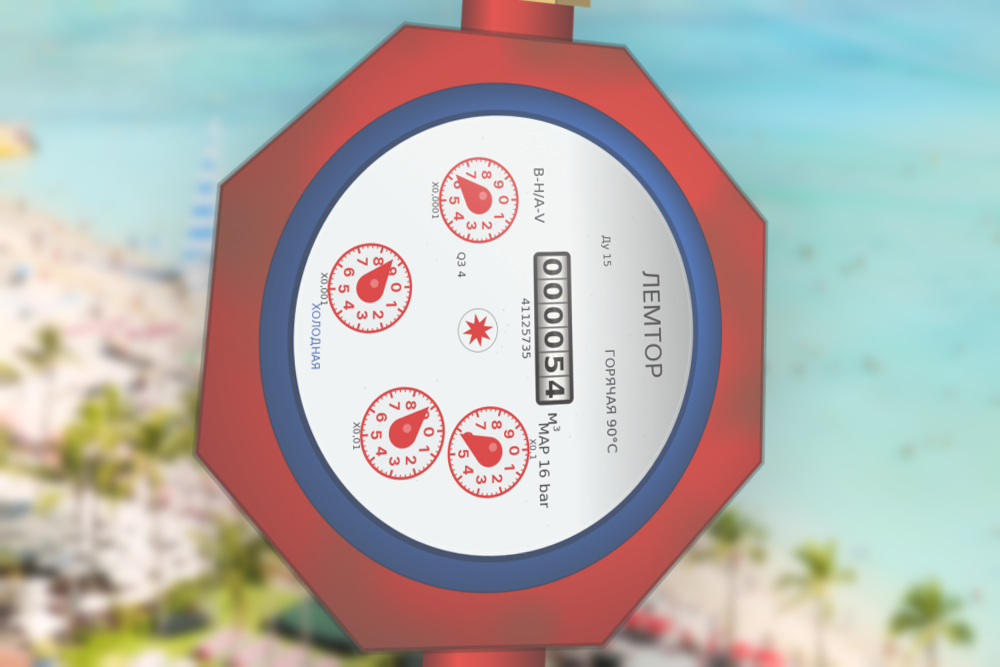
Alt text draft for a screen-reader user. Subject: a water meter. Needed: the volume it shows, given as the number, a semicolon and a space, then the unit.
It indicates 54.5886; m³
